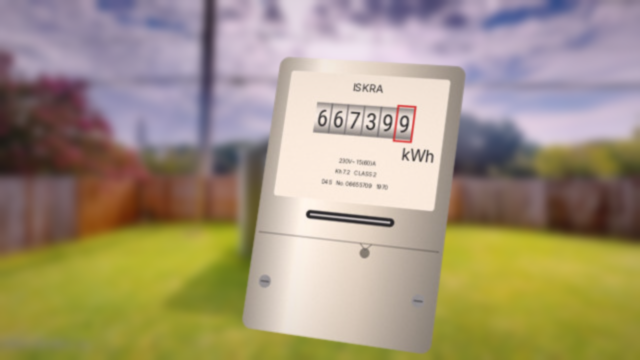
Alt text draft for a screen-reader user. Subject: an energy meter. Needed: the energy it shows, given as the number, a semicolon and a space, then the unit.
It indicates 66739.9; kWh
